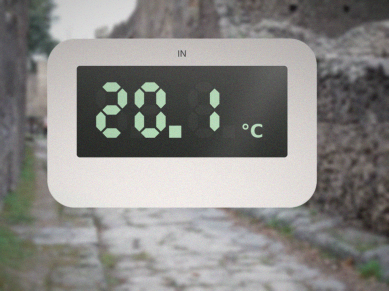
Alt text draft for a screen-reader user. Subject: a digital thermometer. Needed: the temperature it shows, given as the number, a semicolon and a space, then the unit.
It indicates 20.1; °C
